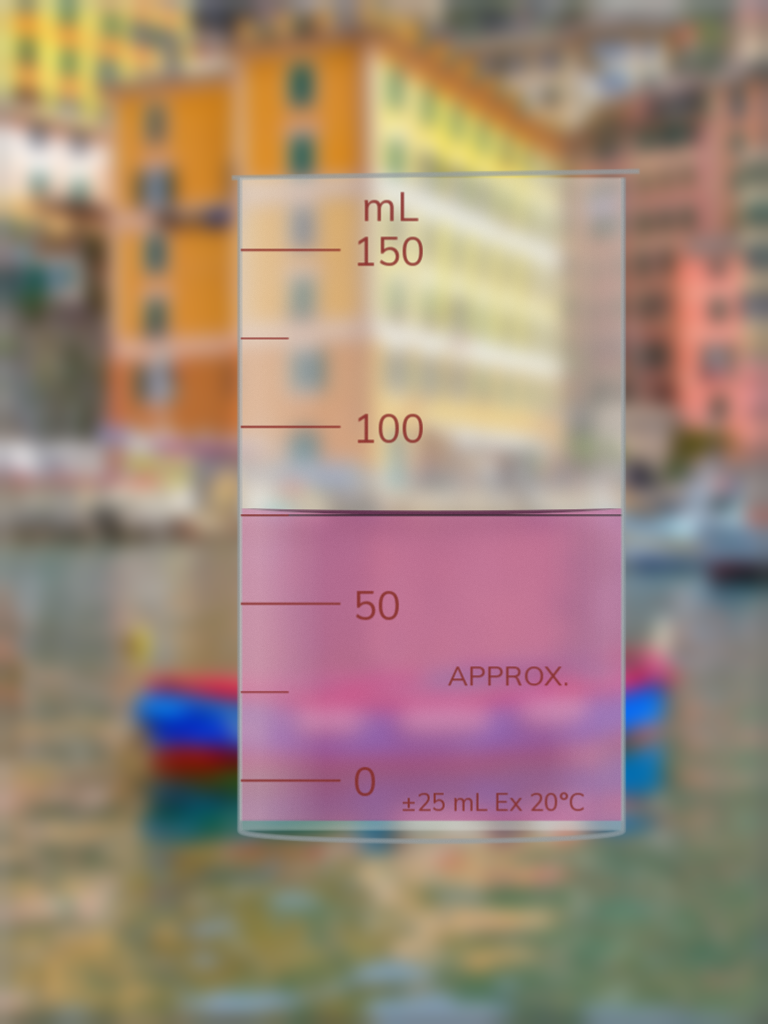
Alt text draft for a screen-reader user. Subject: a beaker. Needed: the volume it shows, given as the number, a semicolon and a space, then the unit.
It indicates 75; mL
